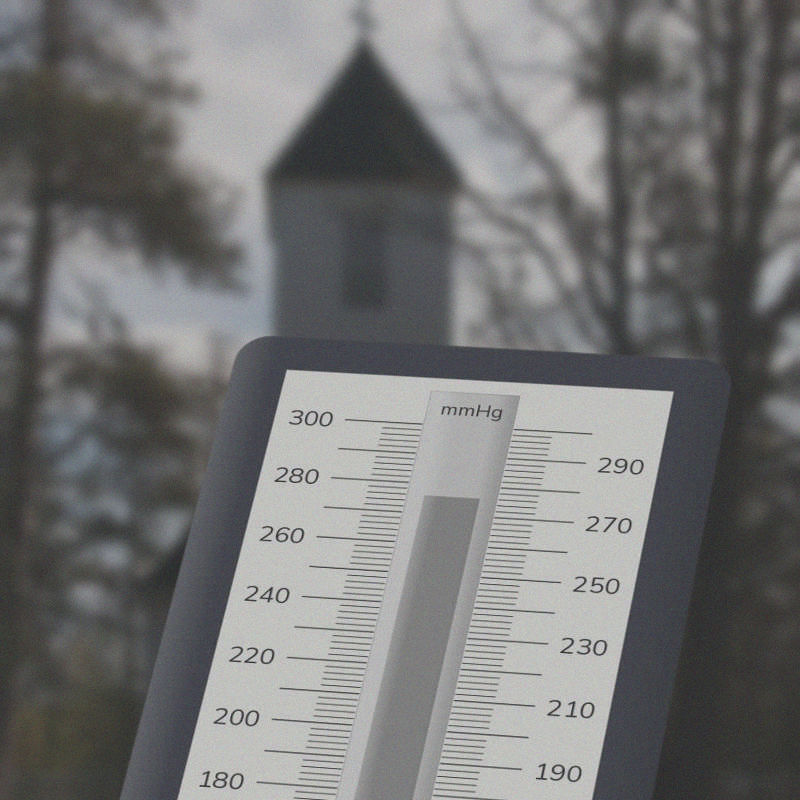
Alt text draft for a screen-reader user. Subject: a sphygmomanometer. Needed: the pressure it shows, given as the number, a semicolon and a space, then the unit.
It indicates 276; mmHg
